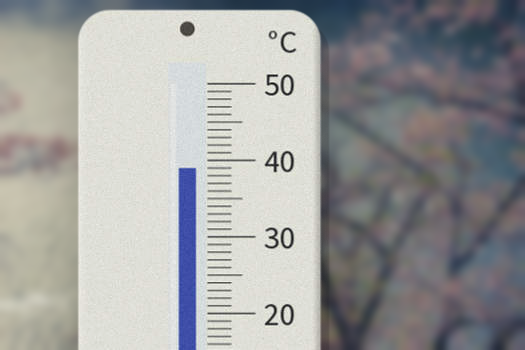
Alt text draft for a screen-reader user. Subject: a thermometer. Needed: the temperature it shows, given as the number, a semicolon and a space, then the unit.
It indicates 39; °C
